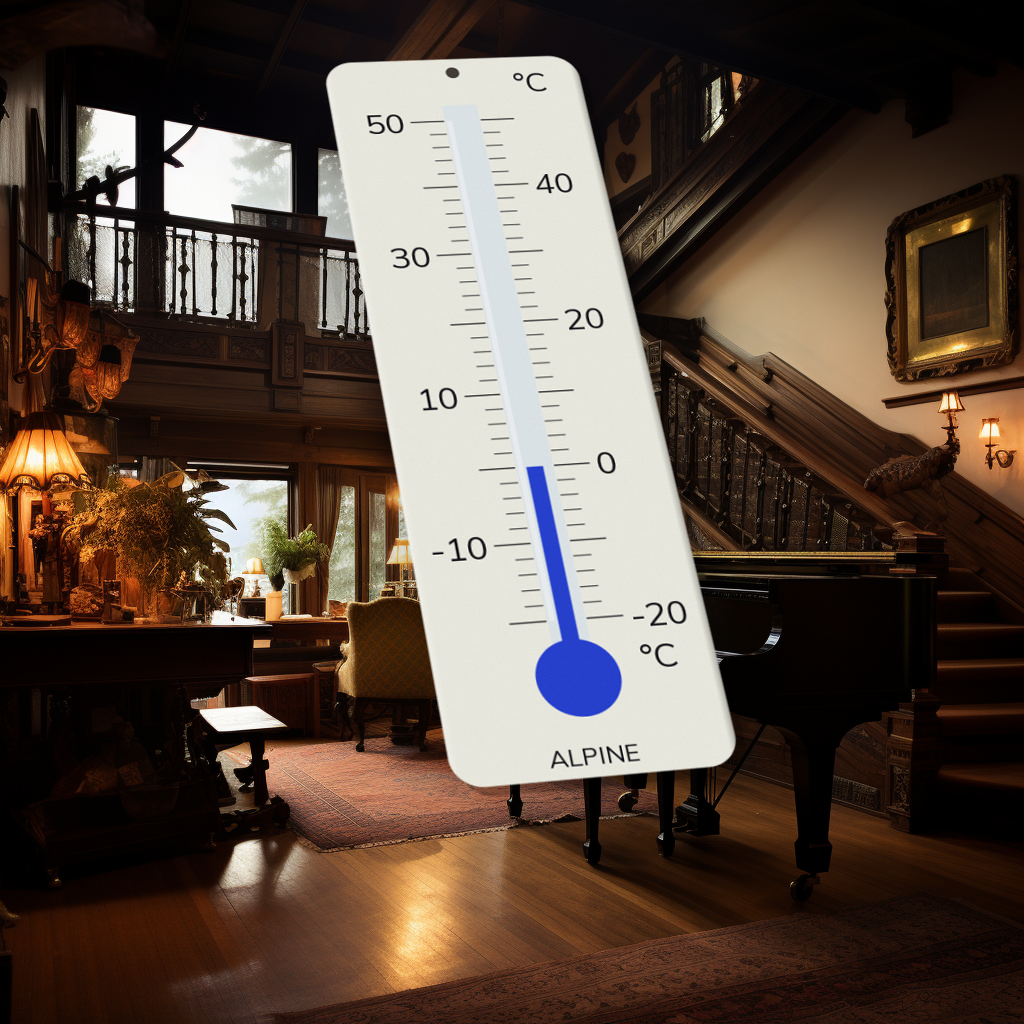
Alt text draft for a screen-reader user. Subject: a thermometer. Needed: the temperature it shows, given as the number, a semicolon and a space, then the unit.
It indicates 0; °C
